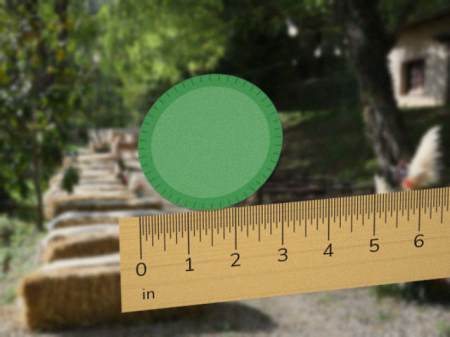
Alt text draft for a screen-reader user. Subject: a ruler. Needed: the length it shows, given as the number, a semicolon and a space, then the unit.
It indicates 3; in
